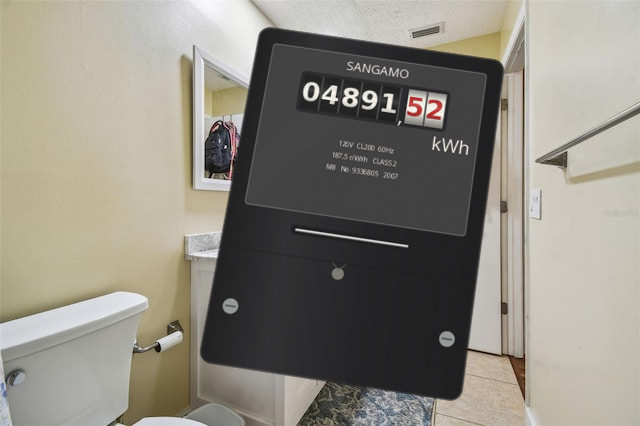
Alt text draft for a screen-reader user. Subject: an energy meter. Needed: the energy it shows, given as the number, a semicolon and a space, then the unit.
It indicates 4891.52; kWh
